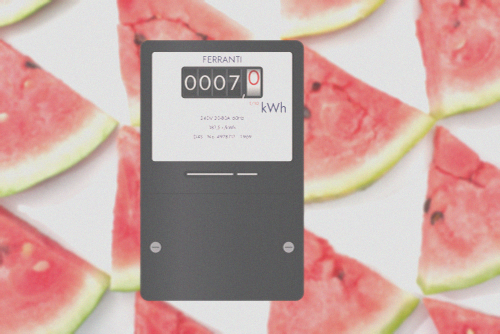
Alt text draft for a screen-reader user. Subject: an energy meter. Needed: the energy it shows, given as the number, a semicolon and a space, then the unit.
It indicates 7.0; kWh
